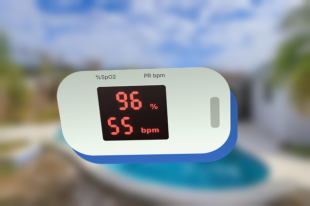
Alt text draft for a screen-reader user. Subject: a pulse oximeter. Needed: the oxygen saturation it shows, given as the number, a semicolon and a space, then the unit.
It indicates 96; %
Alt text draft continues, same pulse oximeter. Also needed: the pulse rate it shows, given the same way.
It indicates 55; bpm
